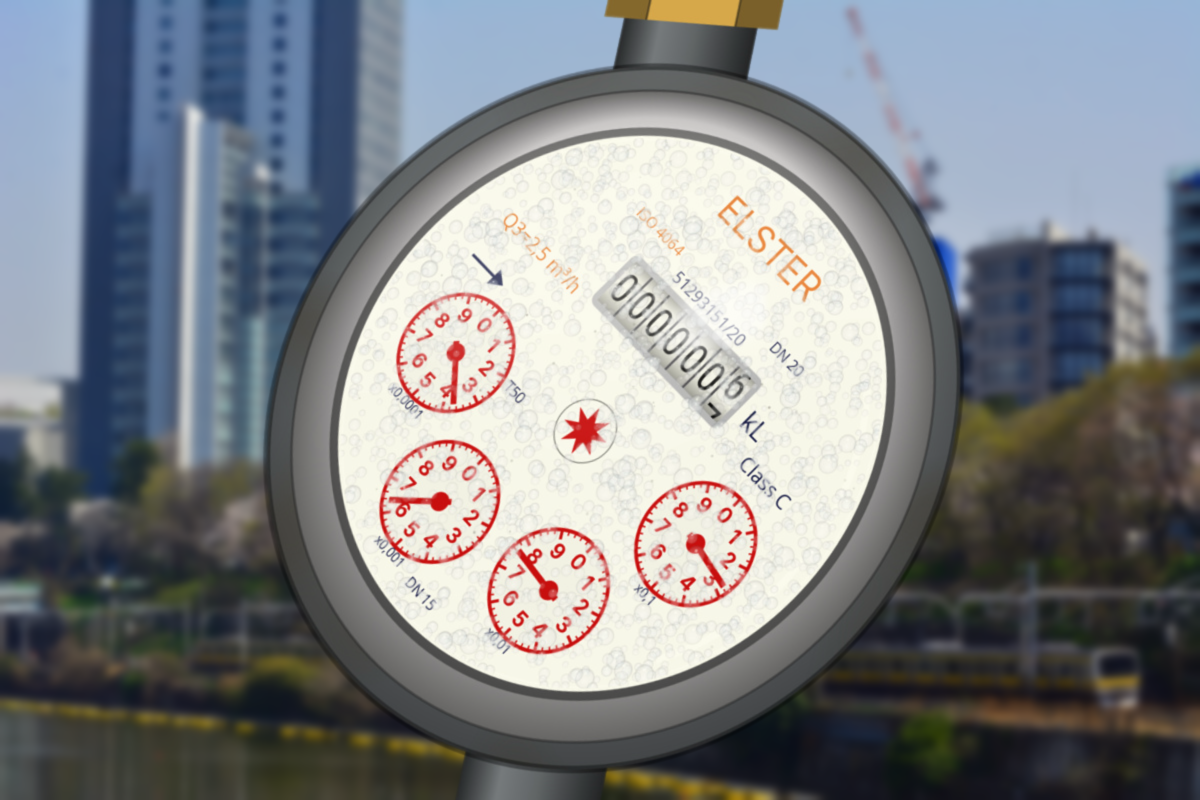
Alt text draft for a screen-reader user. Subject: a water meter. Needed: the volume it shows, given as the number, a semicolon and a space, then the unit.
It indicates 6.2763; kL
